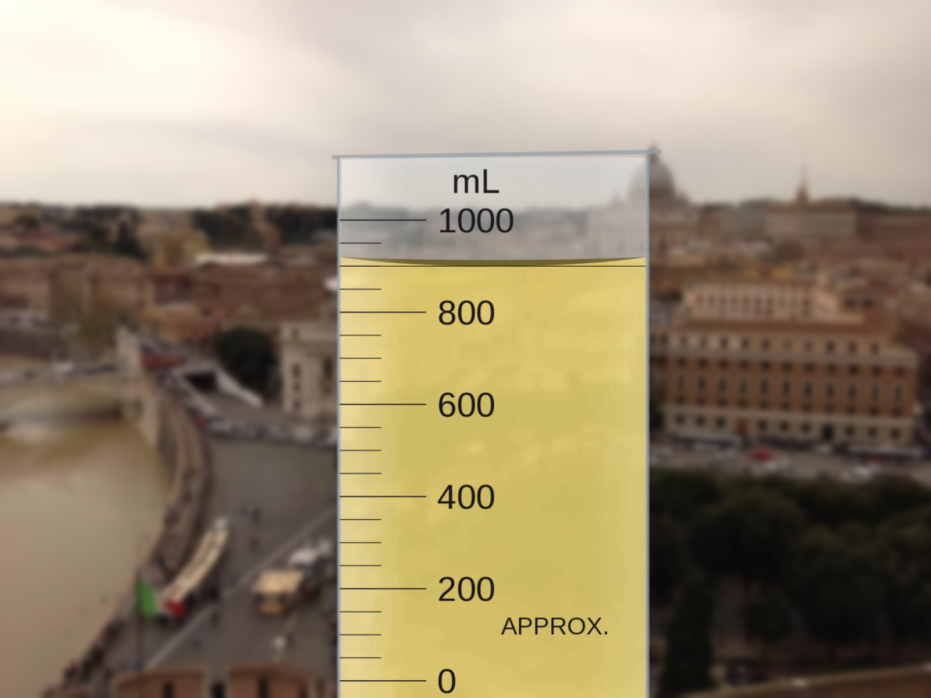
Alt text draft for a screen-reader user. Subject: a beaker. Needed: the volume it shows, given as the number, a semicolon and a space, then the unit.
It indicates 900; mL
